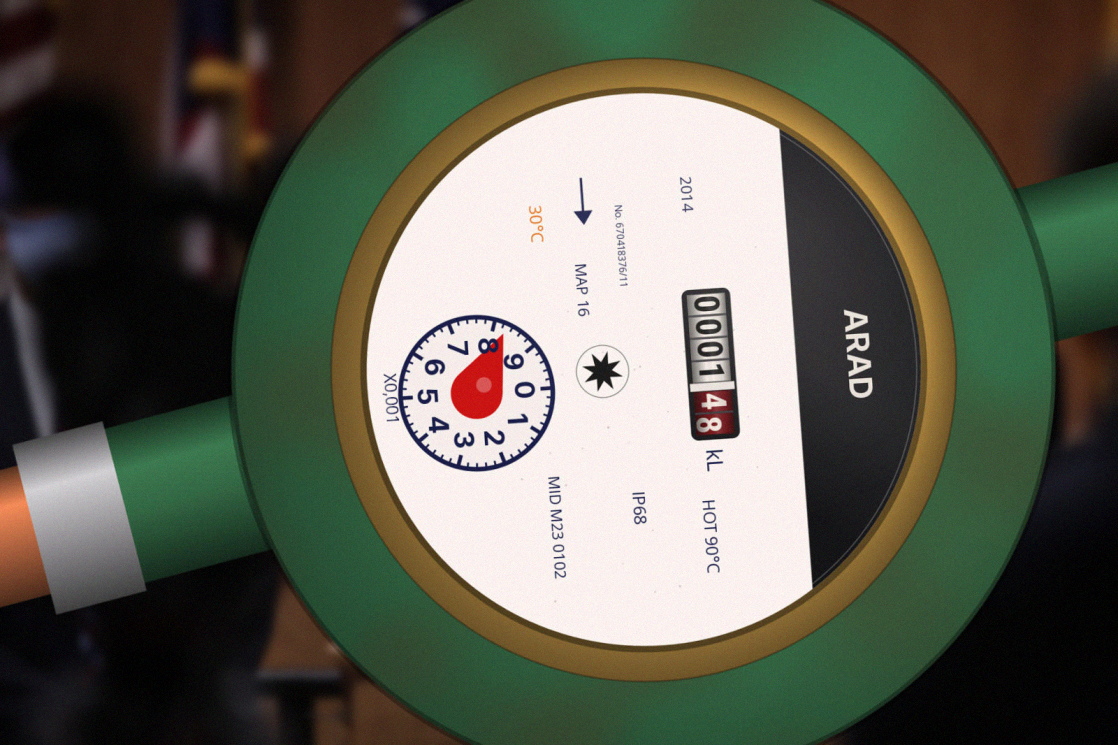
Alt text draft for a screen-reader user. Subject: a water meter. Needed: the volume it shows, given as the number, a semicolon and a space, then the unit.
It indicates 1.478; kL
